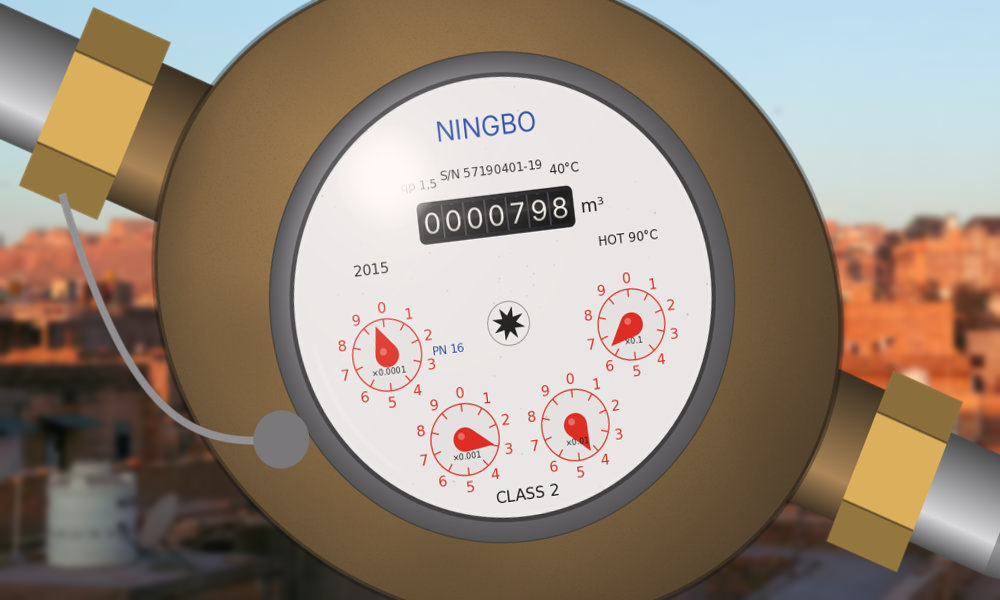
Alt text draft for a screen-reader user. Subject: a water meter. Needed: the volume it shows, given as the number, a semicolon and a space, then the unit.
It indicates 798.6429; m³
